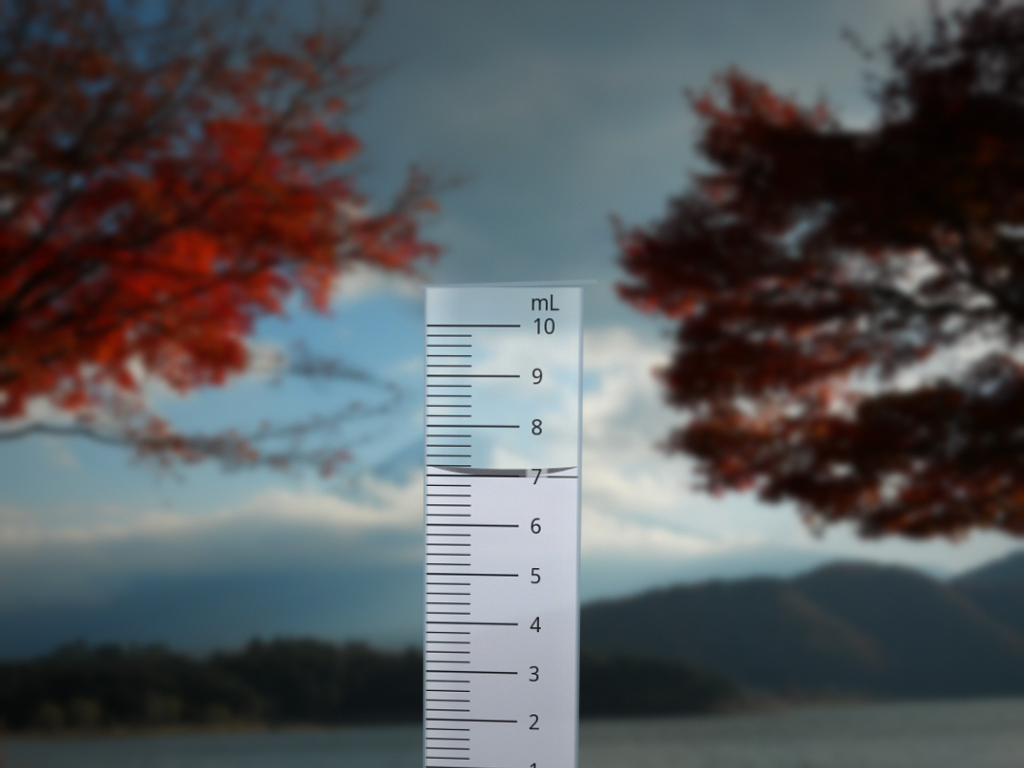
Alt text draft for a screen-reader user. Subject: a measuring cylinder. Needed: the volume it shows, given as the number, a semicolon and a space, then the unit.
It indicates 7; mL
